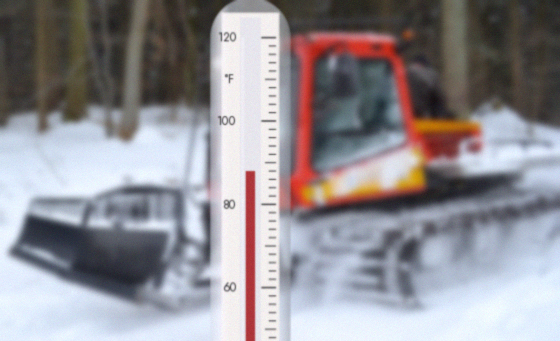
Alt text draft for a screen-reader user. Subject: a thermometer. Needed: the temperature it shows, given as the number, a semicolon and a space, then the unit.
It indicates 88; °F
